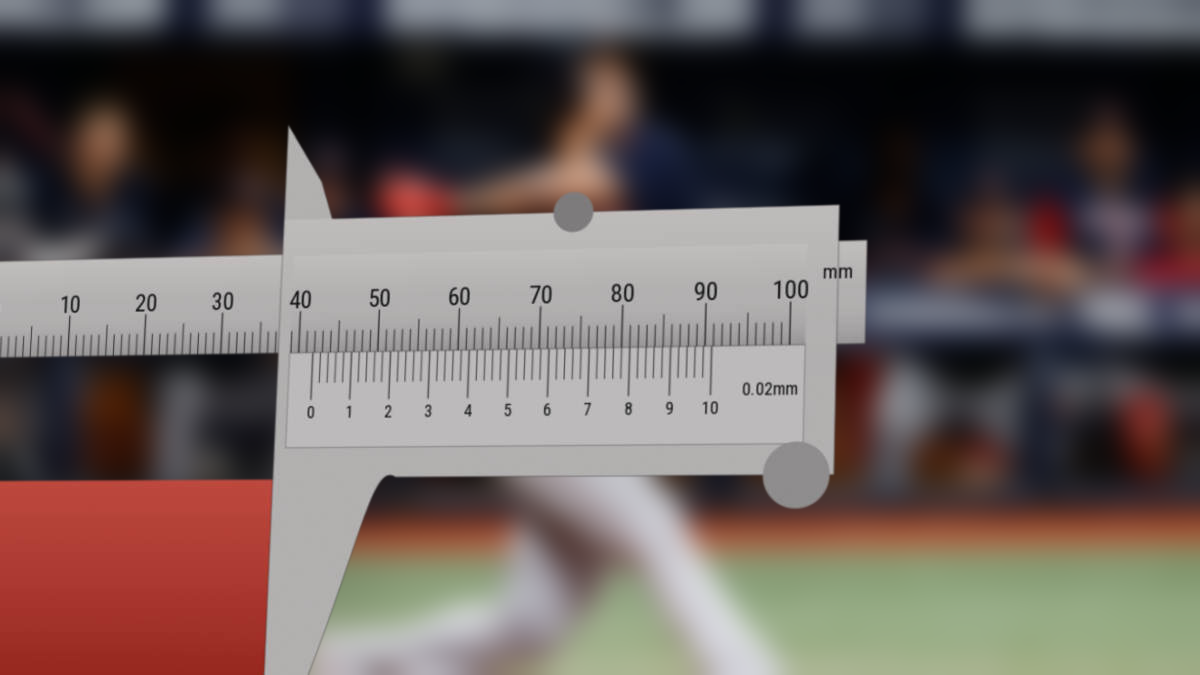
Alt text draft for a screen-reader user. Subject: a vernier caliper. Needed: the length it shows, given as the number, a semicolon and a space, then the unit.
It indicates 41.8; mm
